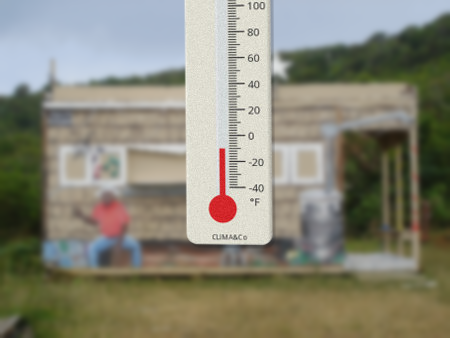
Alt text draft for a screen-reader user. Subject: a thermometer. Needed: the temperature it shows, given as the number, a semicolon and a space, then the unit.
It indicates -10; °F
